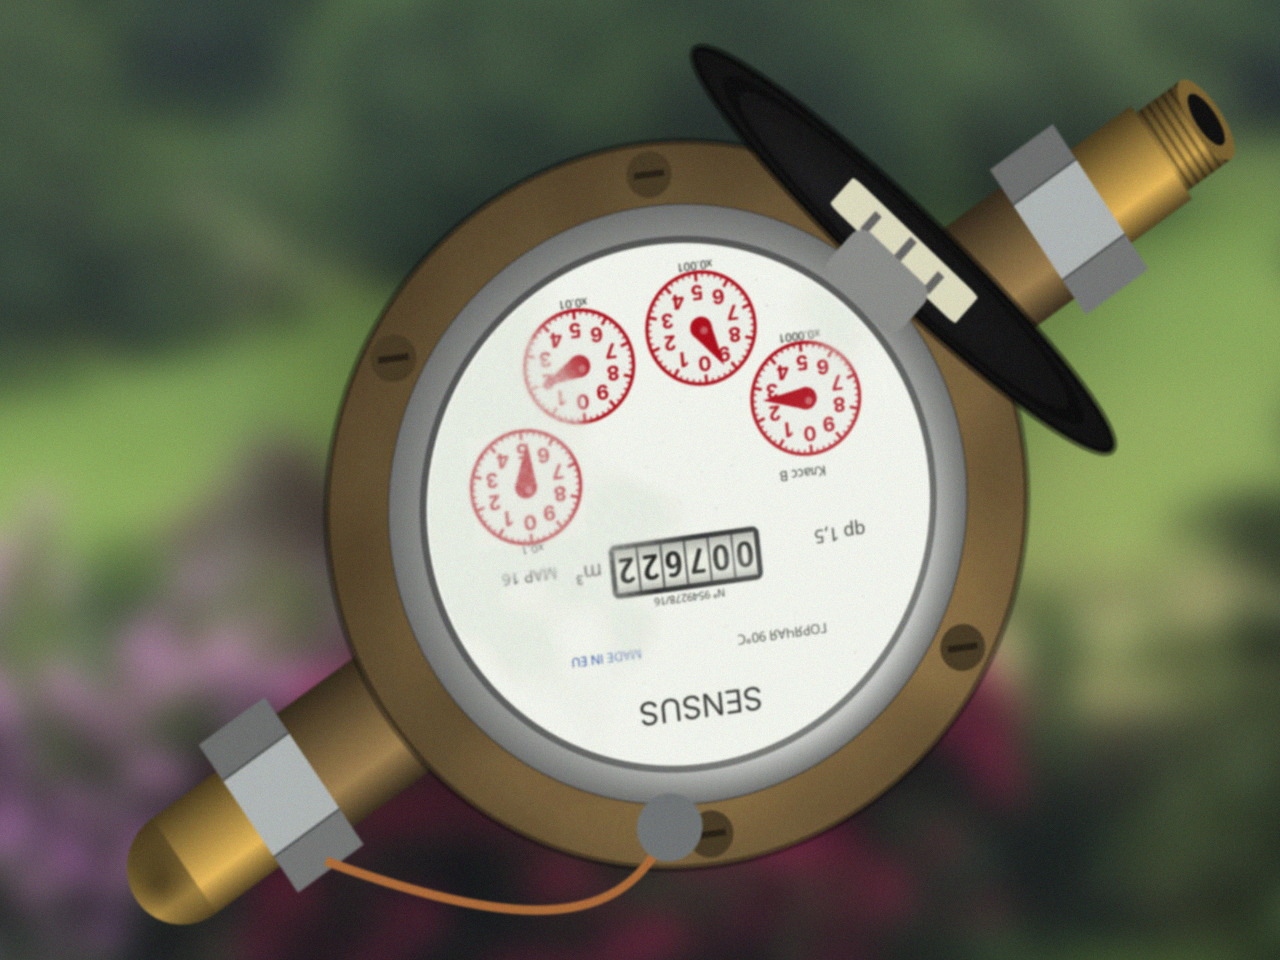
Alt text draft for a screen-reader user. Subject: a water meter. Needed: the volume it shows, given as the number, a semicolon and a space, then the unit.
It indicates 7622.5192; m³
